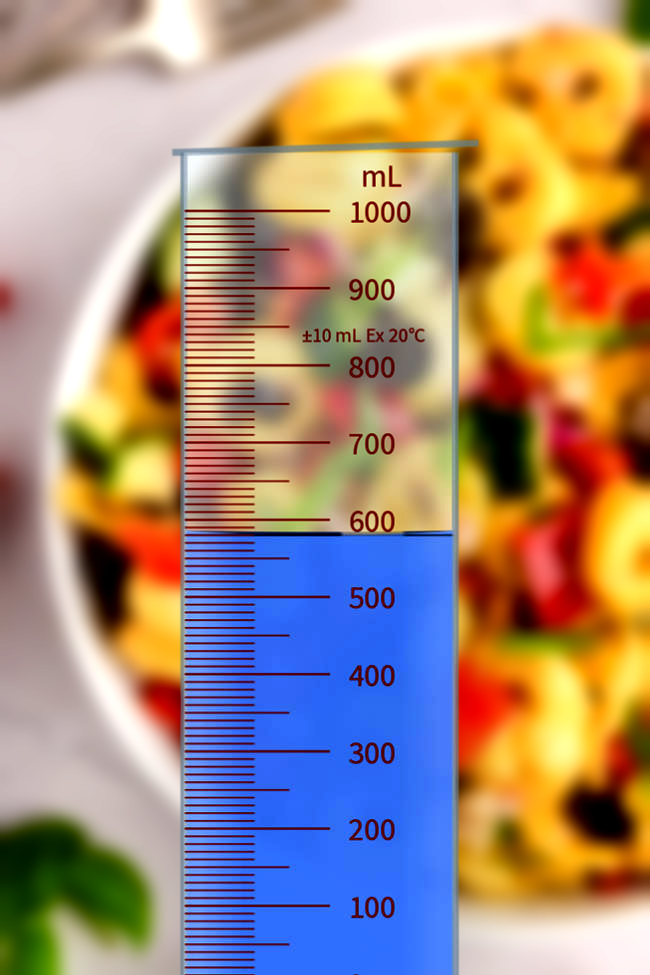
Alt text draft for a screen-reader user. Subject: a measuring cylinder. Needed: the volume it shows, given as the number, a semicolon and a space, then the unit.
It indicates 580; mL
